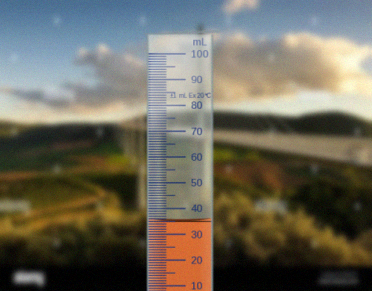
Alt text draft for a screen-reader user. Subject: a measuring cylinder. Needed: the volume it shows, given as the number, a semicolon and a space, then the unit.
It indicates 35; mL
